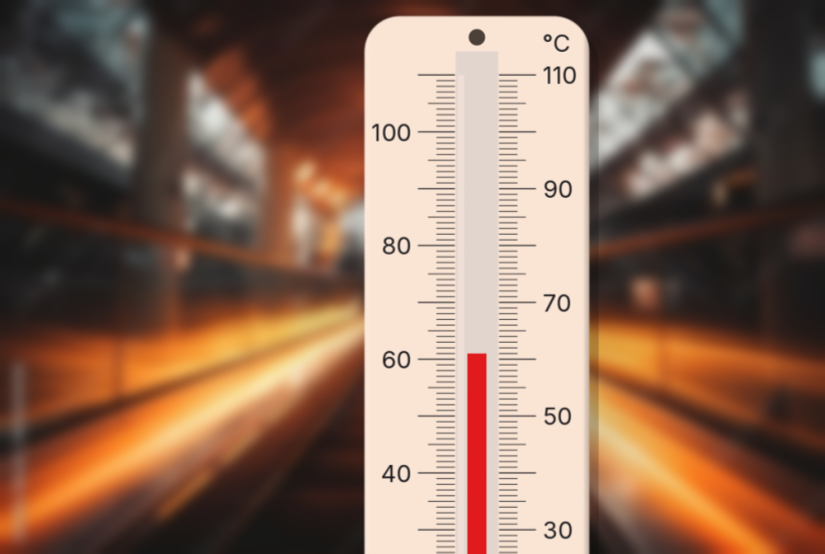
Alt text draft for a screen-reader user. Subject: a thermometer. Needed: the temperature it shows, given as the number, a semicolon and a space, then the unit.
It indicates 61; °C
